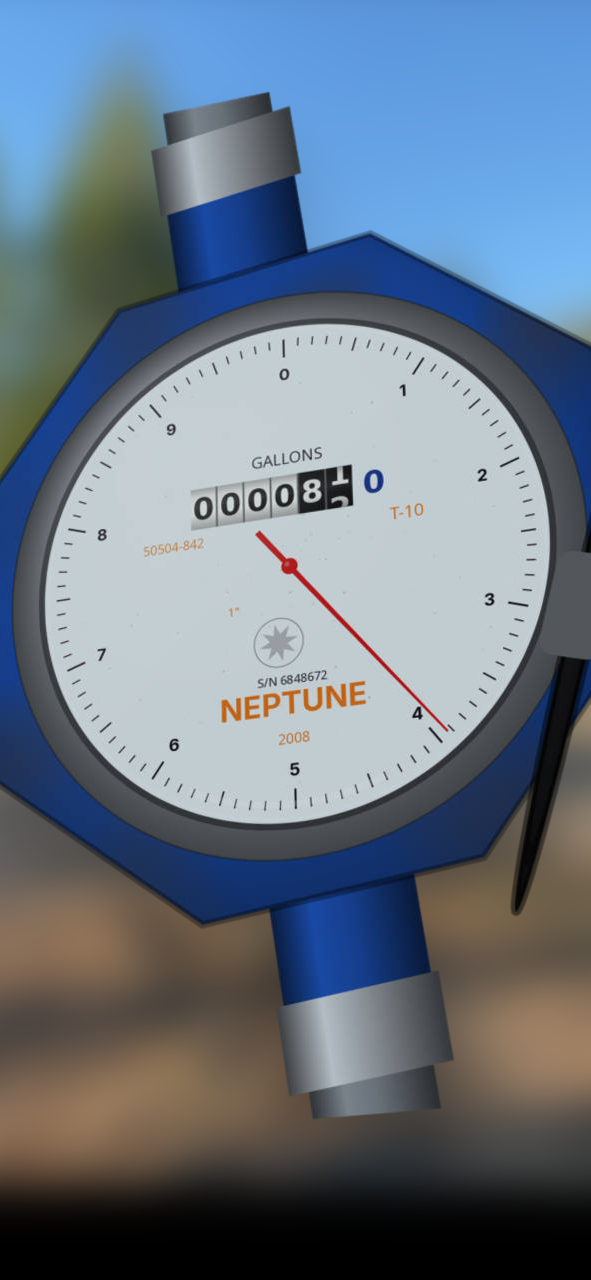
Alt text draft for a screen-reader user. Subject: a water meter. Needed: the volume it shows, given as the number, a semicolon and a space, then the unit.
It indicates 813.9; gal
